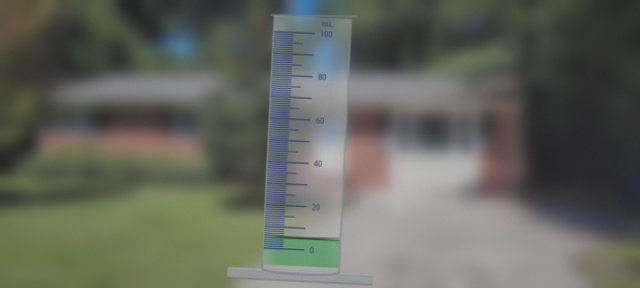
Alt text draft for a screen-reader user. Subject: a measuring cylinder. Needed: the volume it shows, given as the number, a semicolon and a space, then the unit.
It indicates 5; mL
